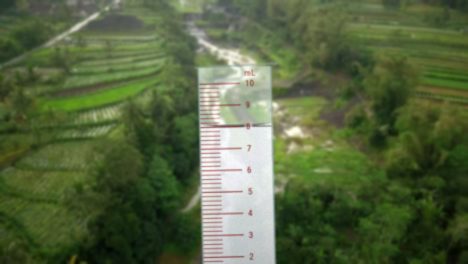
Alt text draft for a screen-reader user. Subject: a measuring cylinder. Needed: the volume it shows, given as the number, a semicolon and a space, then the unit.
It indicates 8; mL
